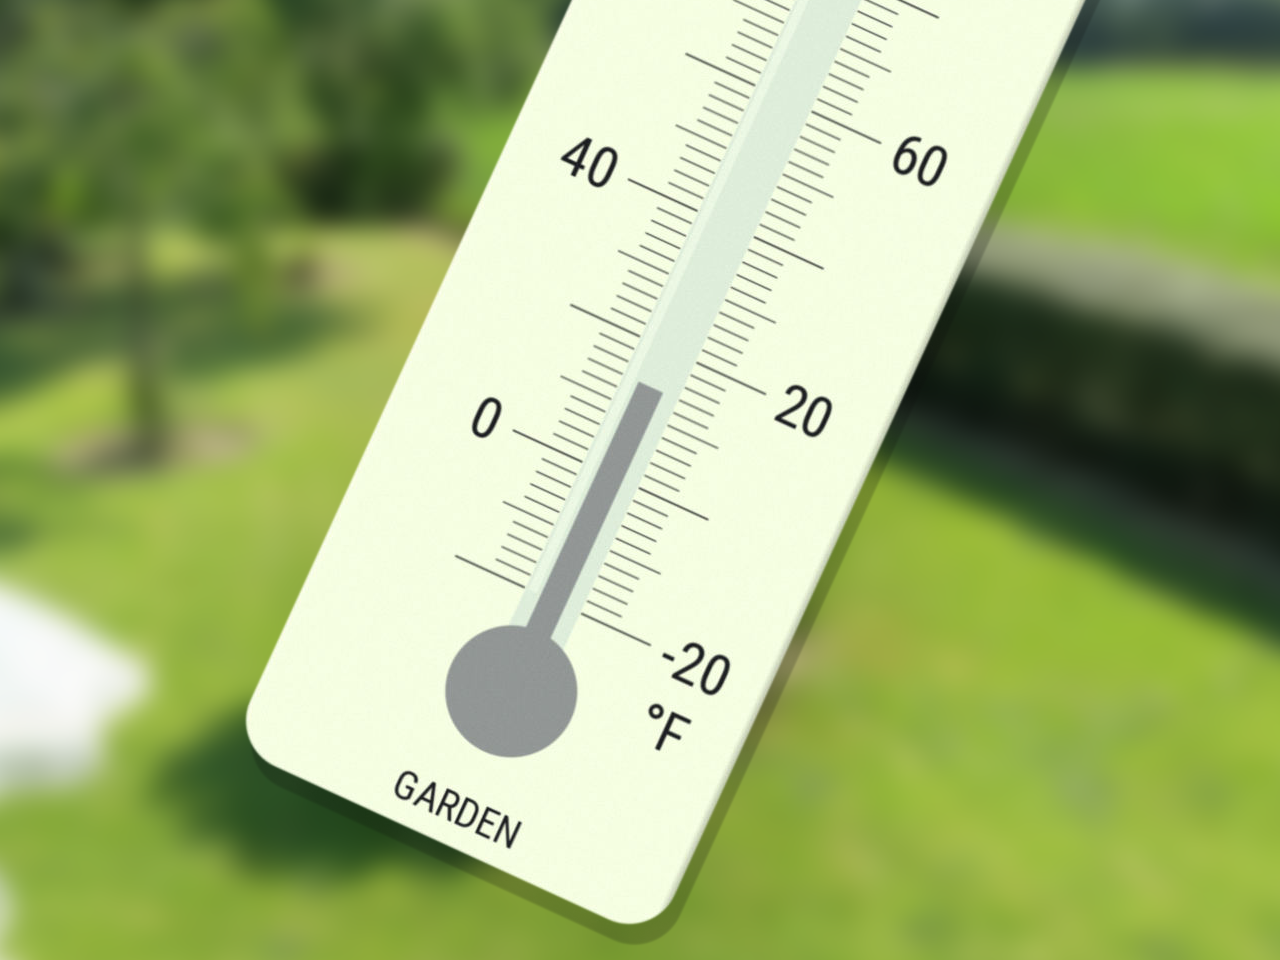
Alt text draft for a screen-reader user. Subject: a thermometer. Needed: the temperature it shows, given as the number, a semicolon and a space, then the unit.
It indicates 14; °F
